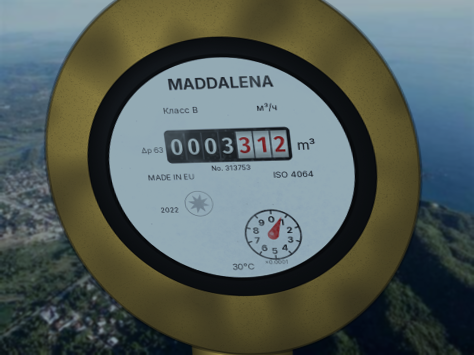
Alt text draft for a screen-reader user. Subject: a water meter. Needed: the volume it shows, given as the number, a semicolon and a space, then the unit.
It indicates 3.3120; m³
